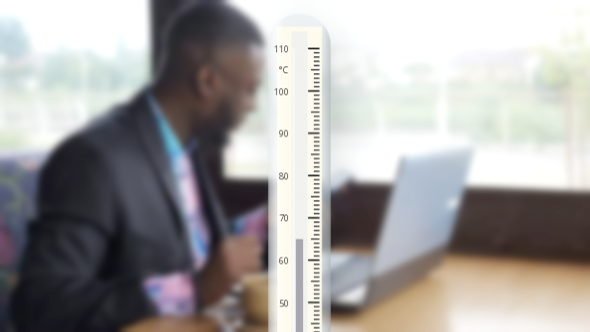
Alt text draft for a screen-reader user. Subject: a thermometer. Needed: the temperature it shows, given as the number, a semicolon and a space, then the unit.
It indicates 65; °C
